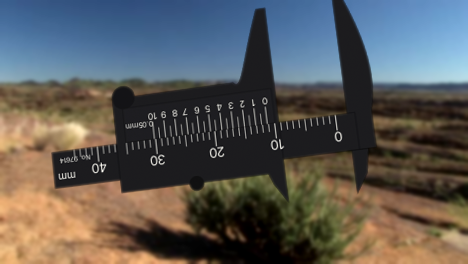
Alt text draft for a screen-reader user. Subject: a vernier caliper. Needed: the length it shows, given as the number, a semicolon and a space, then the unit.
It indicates 11.2; mm
